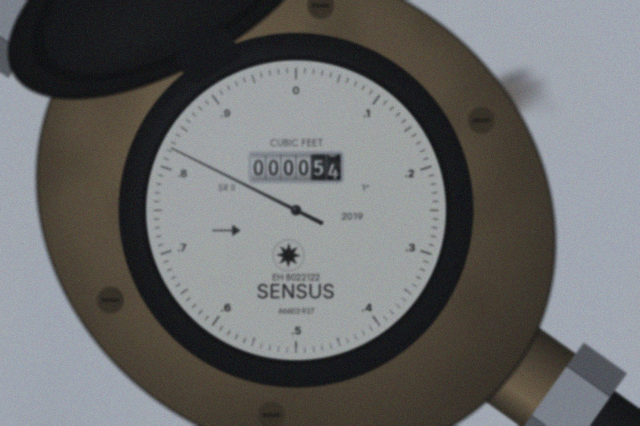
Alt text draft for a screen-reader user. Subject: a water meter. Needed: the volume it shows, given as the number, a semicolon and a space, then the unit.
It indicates 53.82; ft³
